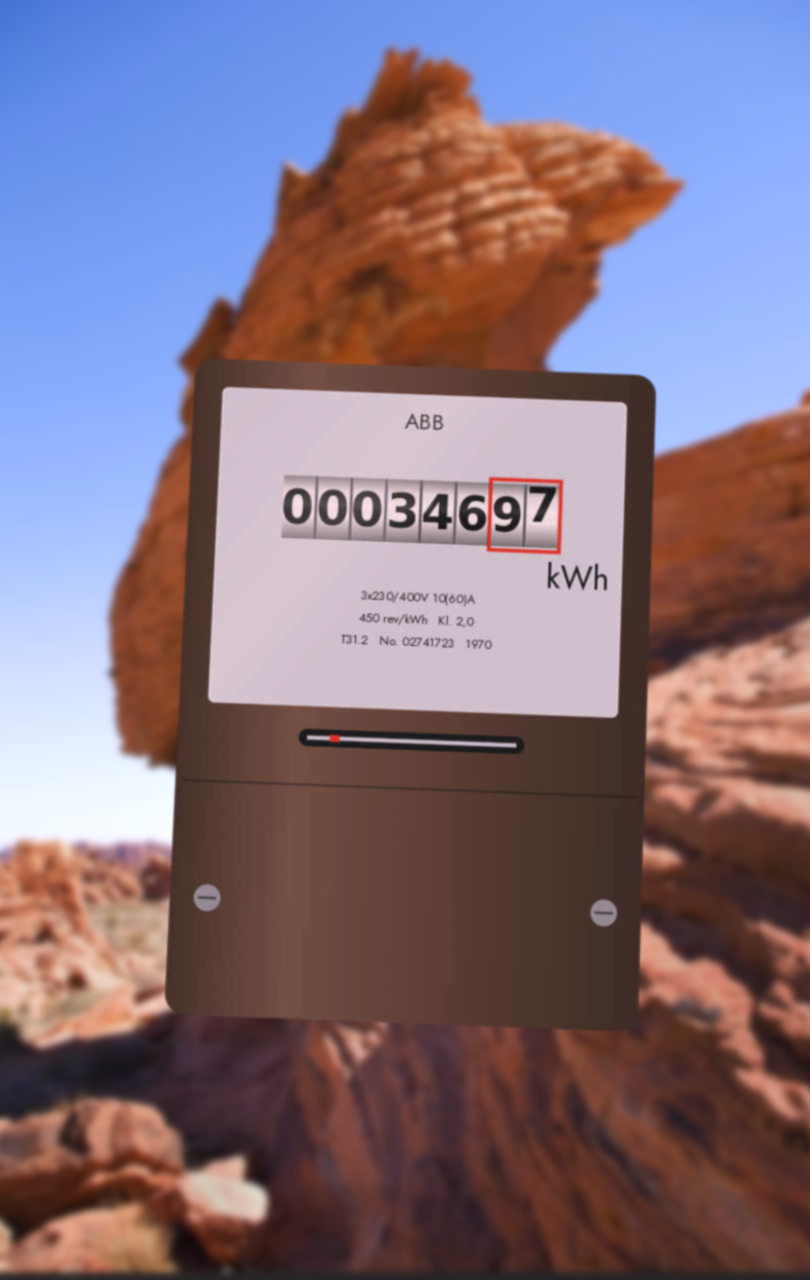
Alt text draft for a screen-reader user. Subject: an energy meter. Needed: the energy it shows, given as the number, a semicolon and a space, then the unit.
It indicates 346.97; kWh
